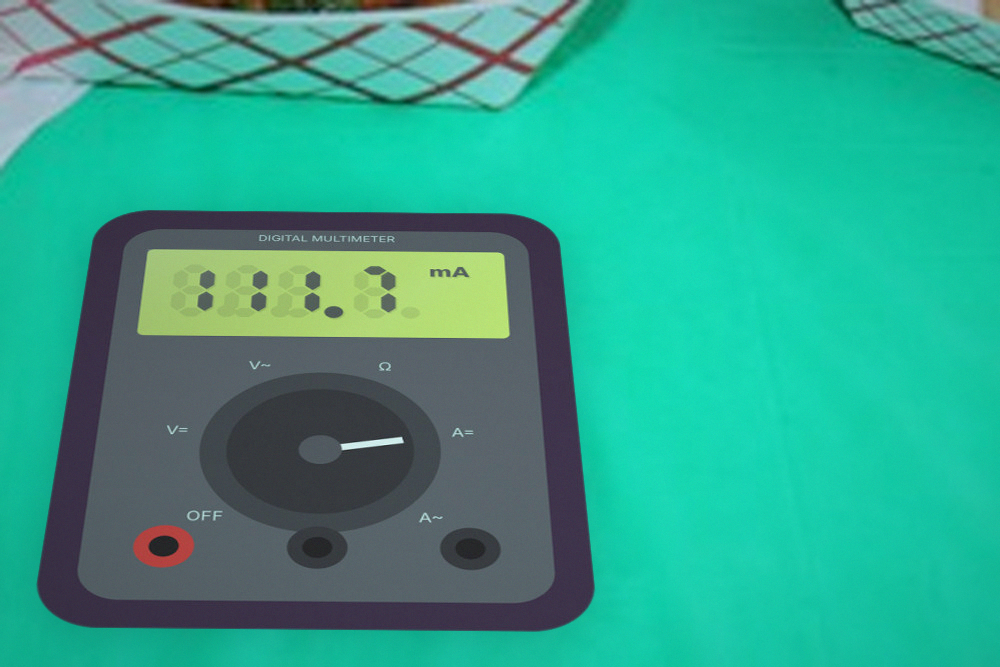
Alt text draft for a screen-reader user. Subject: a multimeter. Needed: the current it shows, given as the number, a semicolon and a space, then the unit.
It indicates 111.7; mA
